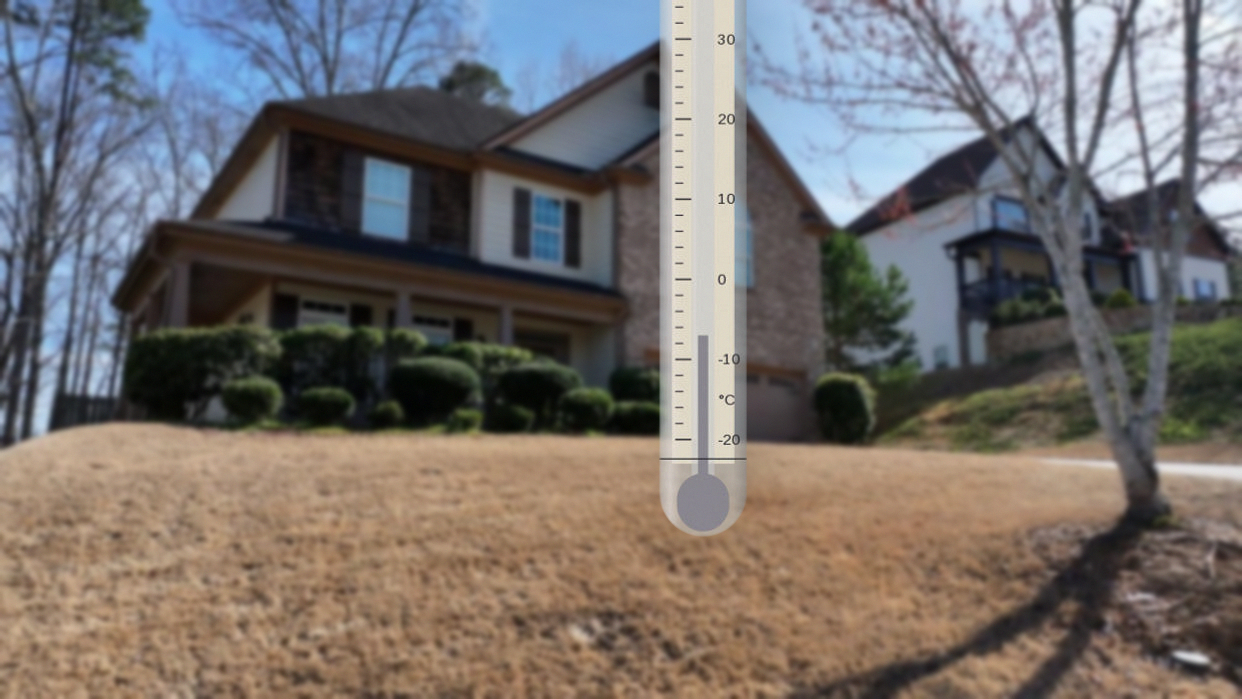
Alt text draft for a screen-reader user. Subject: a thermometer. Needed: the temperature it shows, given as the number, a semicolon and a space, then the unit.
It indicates -7; °C
